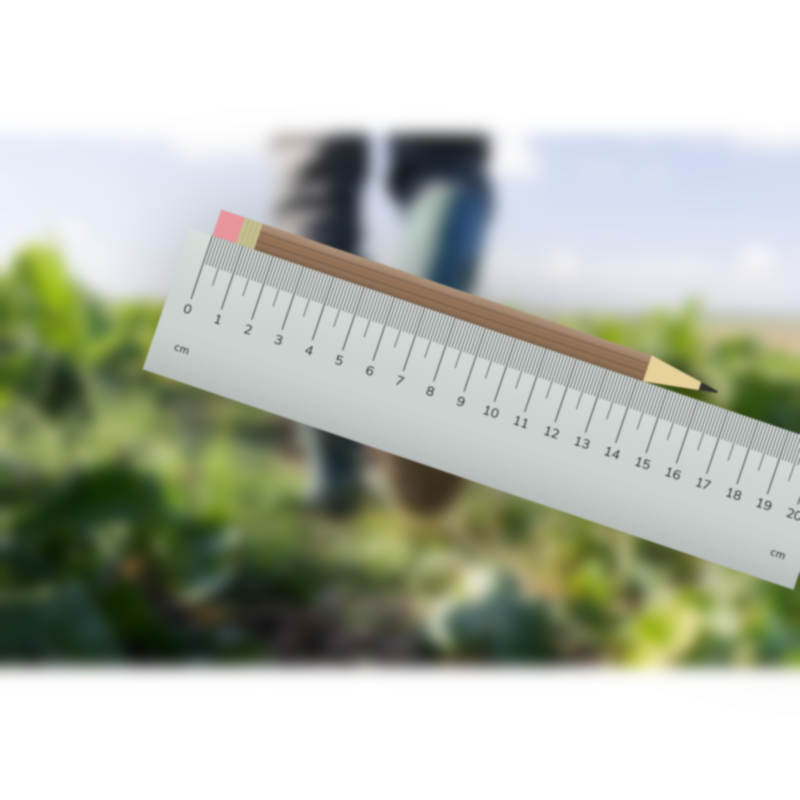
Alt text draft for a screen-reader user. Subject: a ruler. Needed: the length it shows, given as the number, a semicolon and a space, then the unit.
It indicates 16.5; cm
